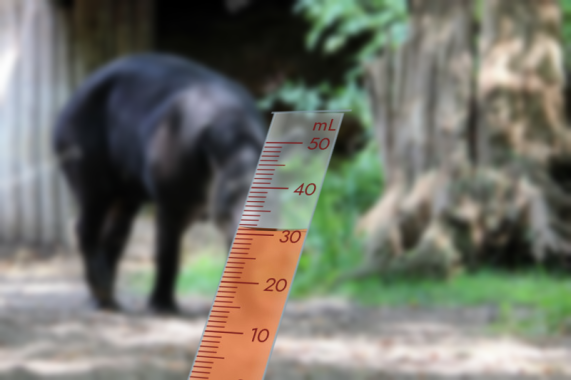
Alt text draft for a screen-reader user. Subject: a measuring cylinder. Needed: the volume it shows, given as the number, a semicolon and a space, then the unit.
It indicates 31; mL
